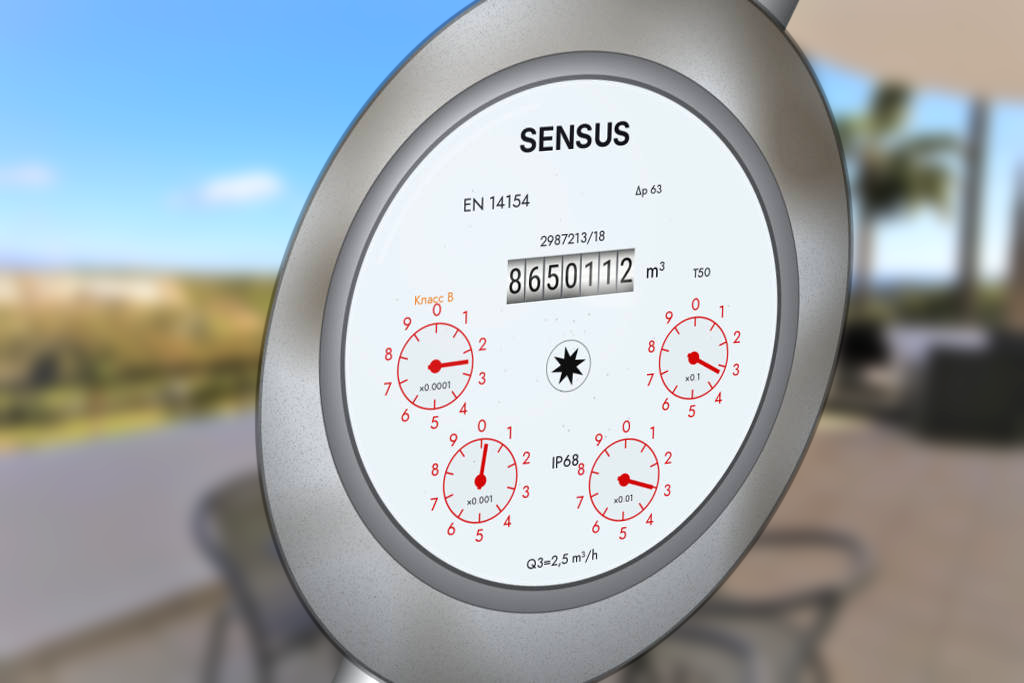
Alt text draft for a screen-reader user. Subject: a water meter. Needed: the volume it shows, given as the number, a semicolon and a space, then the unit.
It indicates 8650112.3302; m³
